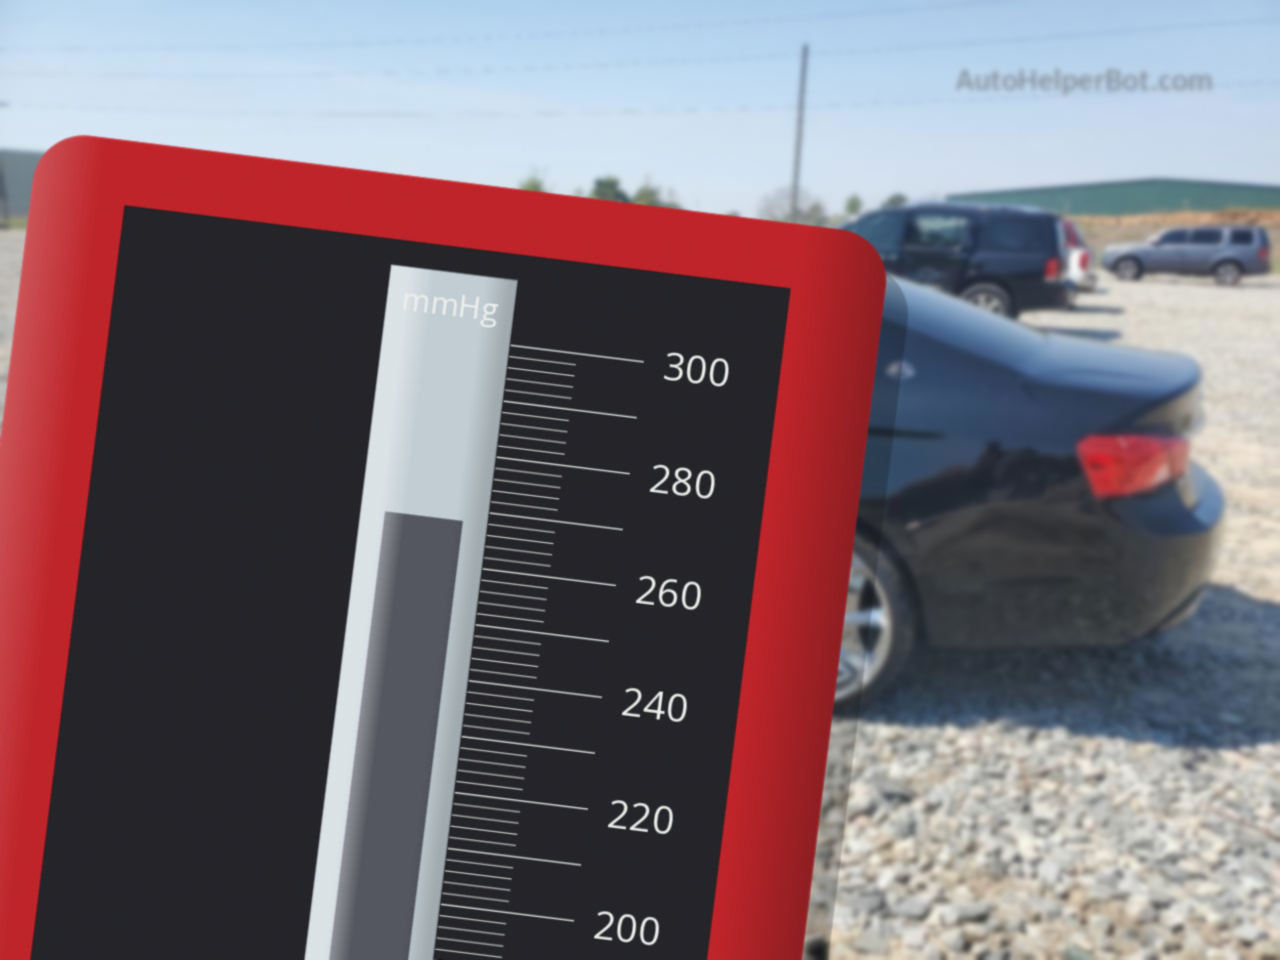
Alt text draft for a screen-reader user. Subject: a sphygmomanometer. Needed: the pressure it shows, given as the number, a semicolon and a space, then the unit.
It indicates 268; mmHg
